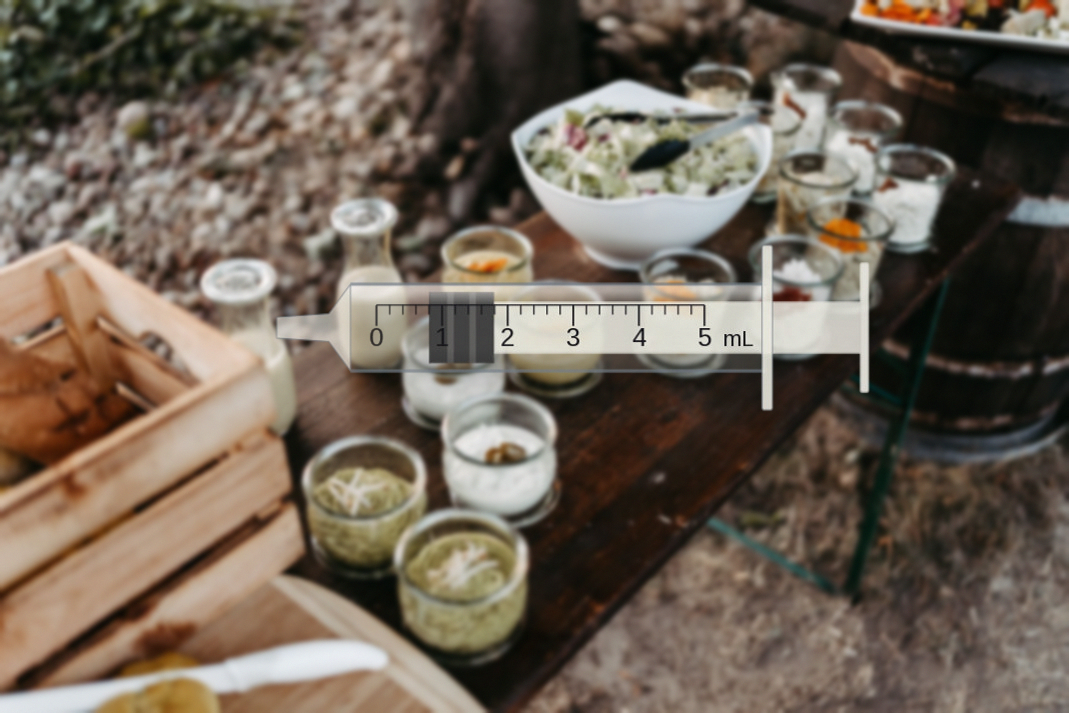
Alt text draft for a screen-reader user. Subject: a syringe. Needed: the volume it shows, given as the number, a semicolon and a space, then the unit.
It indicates 0.8; mL
